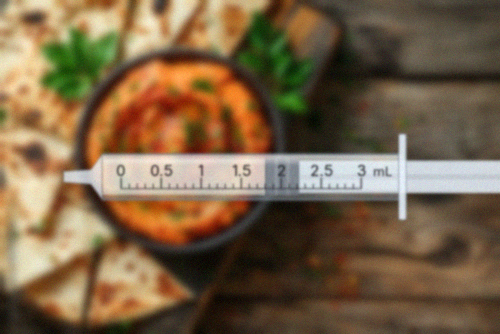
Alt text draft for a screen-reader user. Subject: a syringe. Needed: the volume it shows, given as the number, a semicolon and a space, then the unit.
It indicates 1.8; mL
